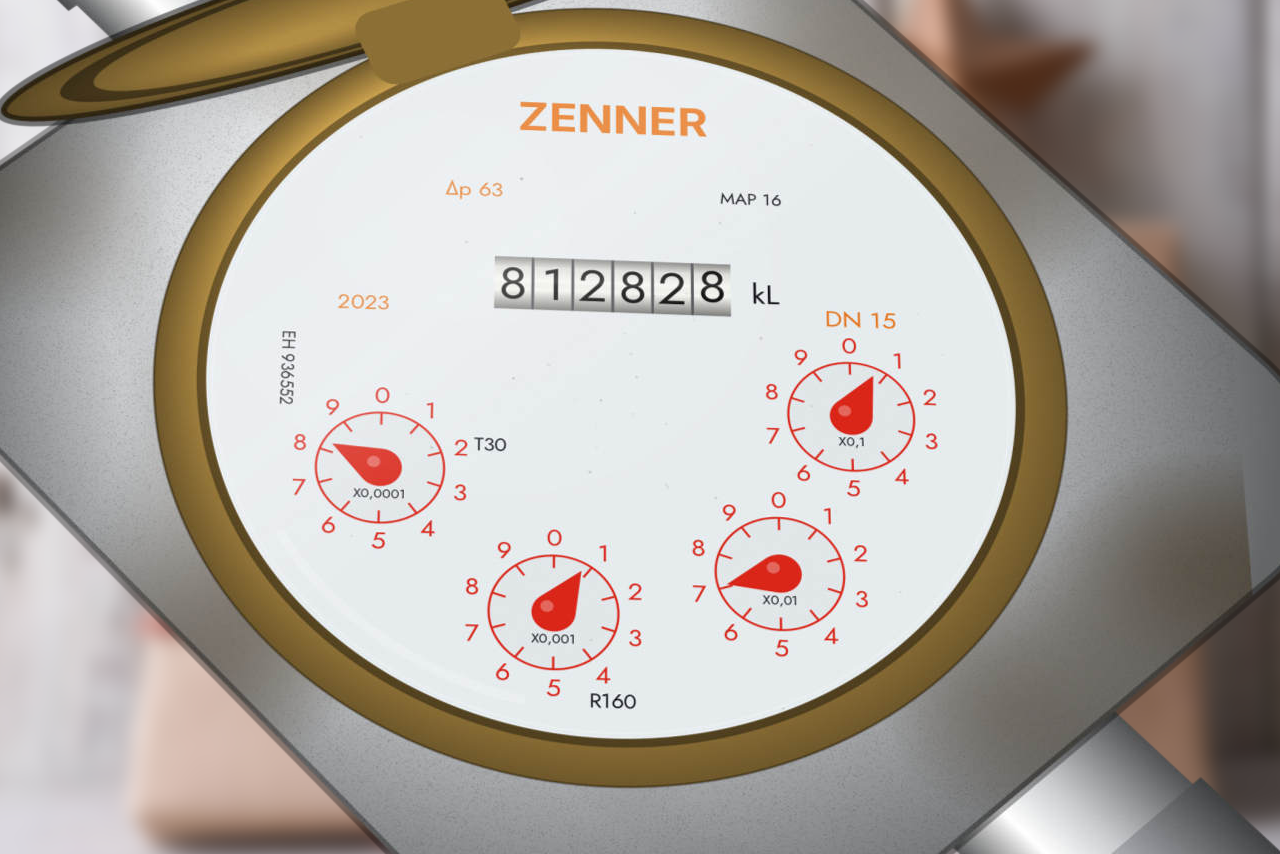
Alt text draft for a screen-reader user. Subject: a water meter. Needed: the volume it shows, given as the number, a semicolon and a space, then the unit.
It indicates 812828.0708; kL
